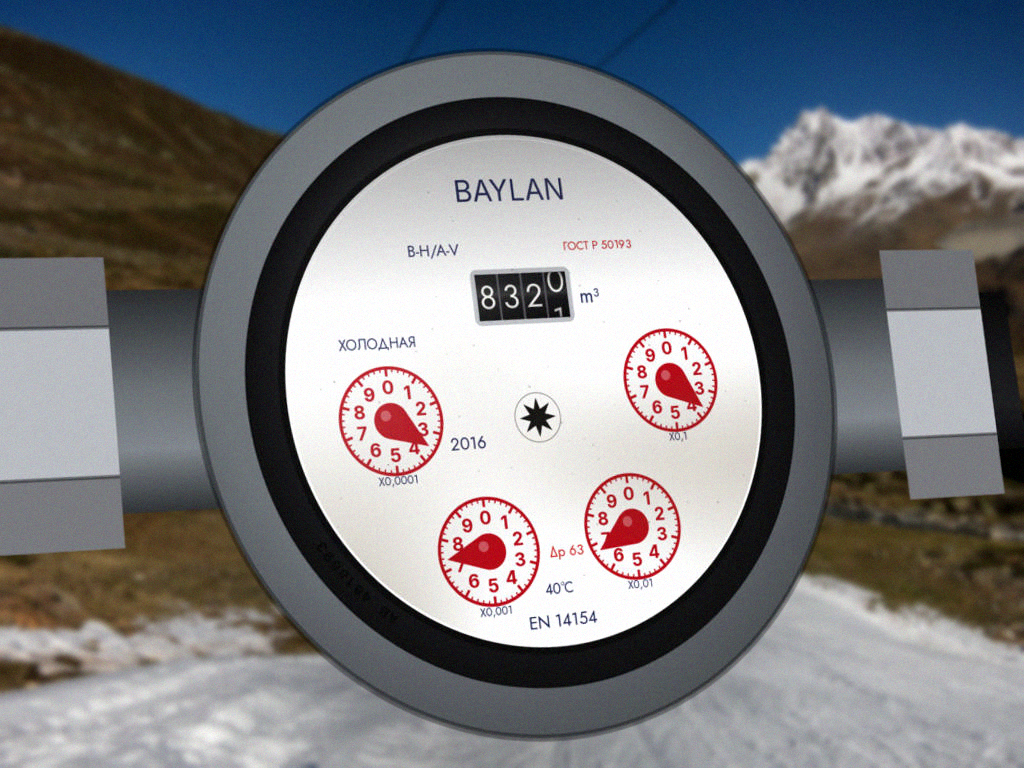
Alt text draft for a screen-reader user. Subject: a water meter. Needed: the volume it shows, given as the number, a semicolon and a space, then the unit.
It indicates 8320.3673; m³
